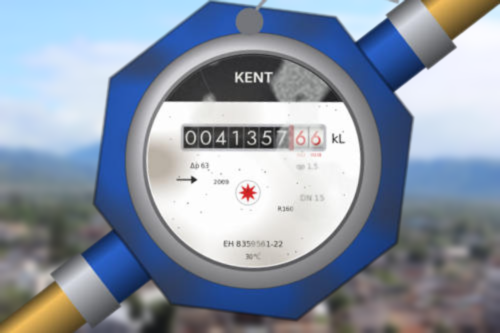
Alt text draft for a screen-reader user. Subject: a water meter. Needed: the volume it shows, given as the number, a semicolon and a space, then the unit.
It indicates 41357.66; kL
